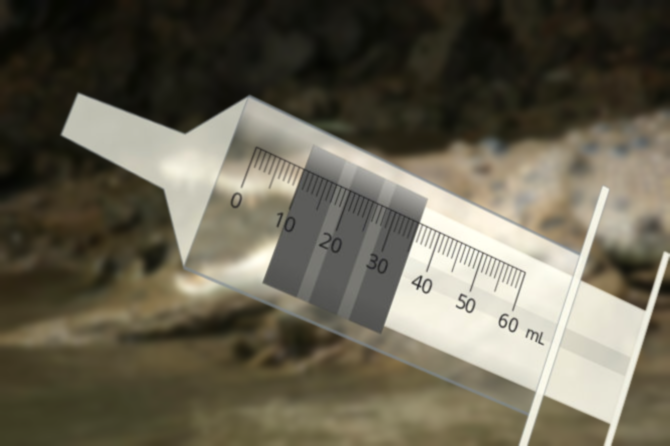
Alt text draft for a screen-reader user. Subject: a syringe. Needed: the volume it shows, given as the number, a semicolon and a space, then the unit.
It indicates 10; mL
